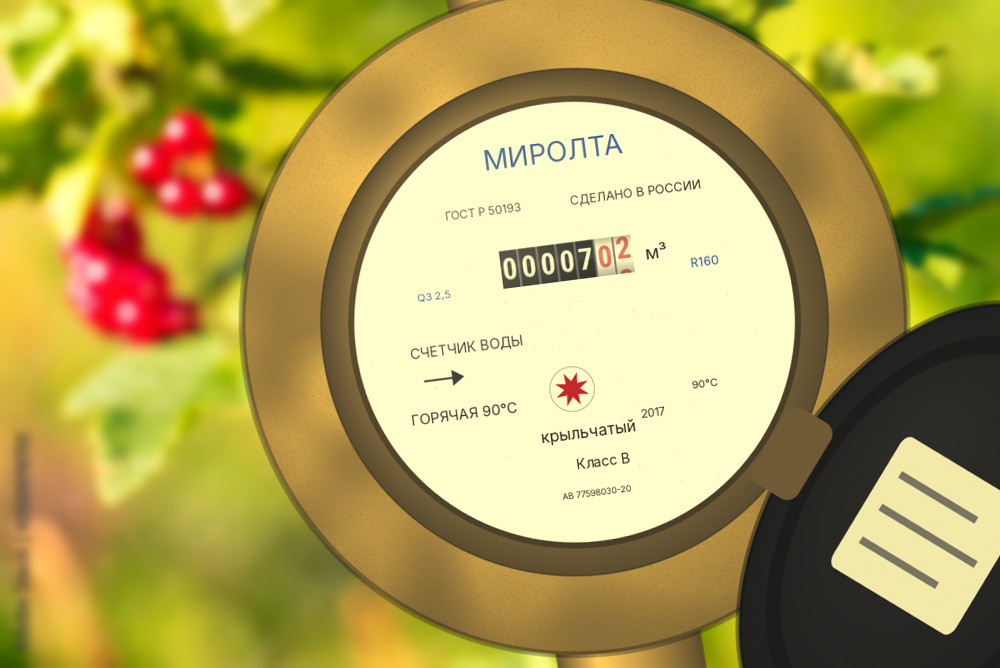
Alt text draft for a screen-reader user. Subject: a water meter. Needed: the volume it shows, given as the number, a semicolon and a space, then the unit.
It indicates 7.02; m³
